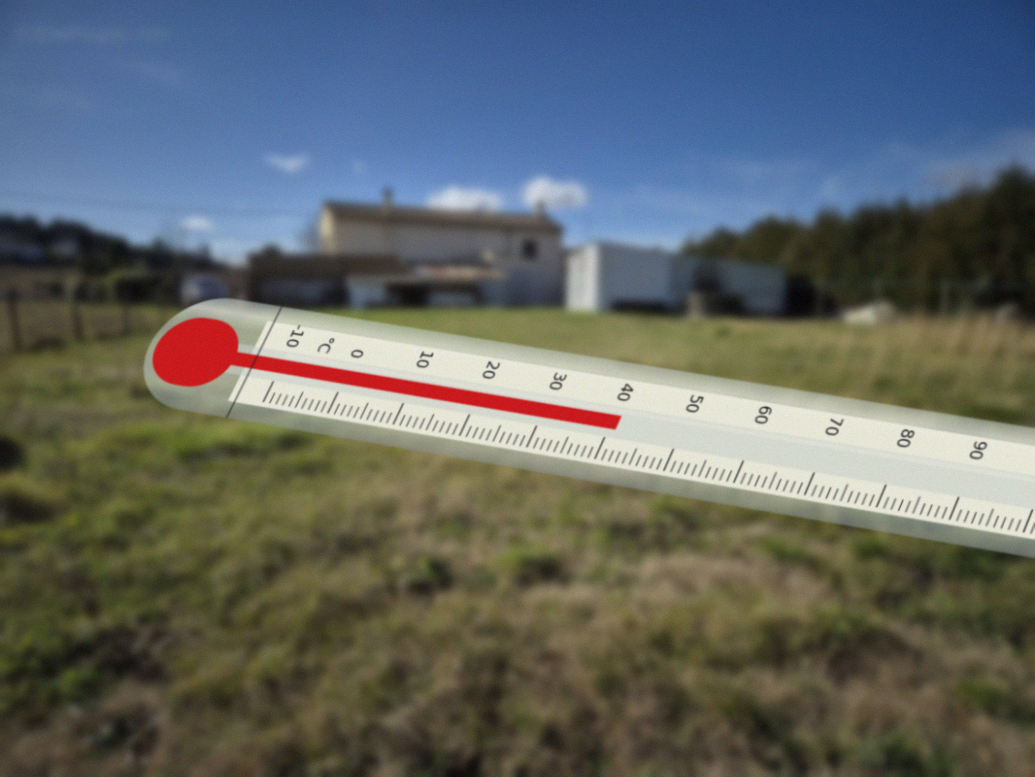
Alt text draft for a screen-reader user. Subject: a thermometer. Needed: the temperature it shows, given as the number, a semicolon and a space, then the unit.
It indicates 41; °C
